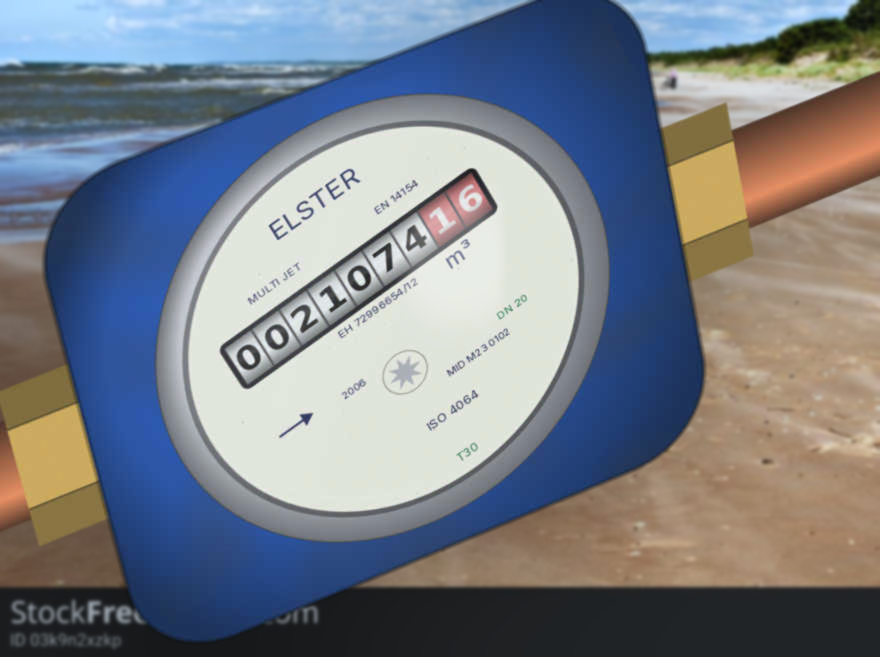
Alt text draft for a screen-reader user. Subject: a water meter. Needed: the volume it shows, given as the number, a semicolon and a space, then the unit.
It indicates 21074.16; m³
